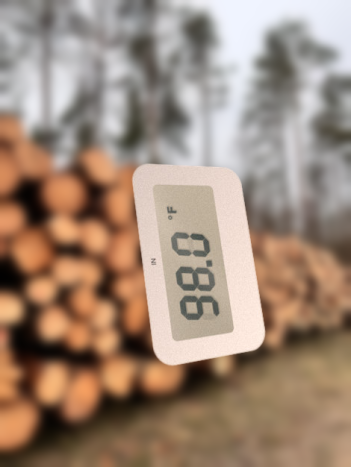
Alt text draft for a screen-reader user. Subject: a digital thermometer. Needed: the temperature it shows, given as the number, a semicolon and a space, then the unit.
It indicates 98.0; °F
